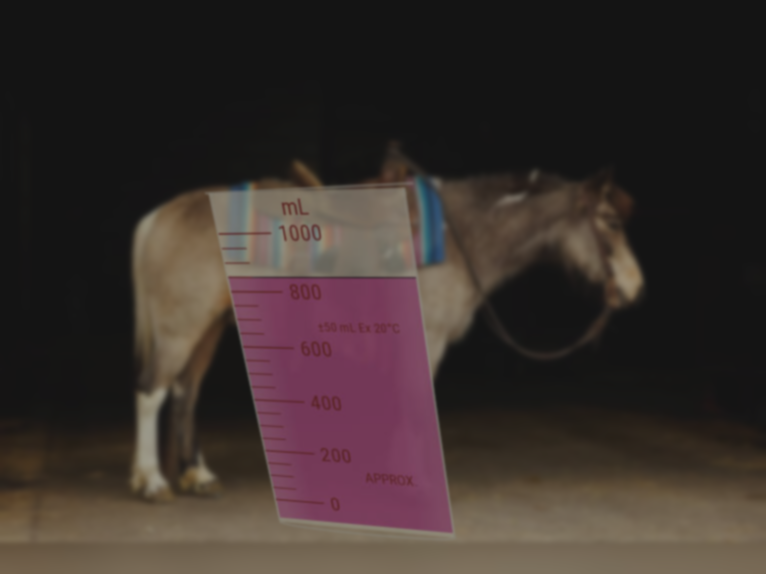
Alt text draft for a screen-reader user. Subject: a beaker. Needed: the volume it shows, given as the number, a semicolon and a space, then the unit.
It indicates 850; mL
